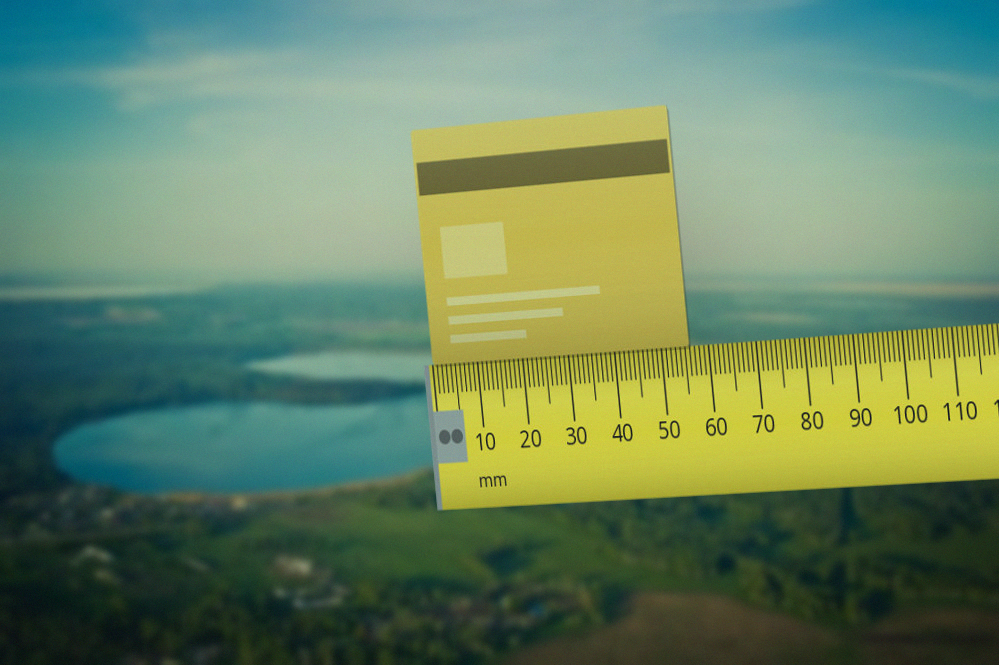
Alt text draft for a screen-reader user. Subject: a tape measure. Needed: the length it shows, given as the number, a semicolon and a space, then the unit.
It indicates 56; mm
